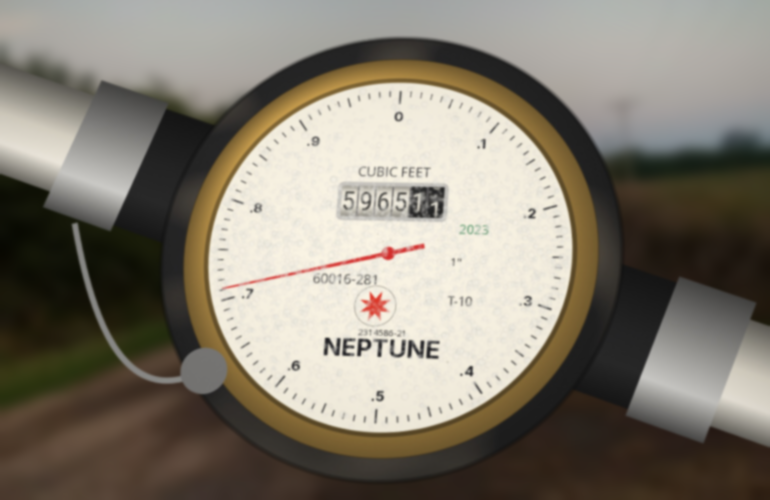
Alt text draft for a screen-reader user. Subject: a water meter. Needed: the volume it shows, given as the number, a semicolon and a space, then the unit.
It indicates 596510.71; ft³
